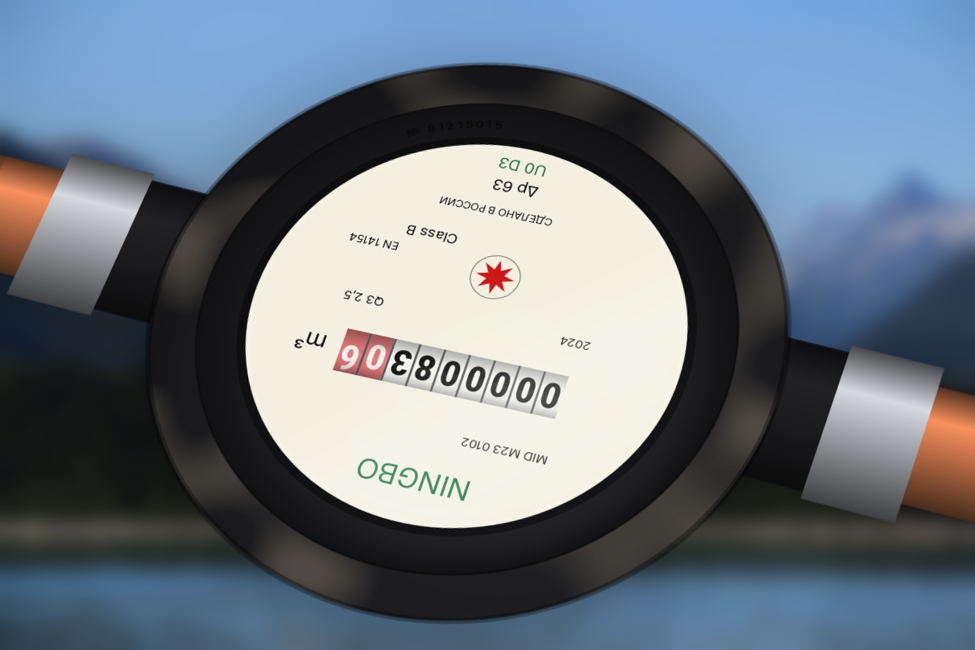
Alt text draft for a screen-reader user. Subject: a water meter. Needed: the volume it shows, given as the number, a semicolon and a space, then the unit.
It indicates 83.06; m³
